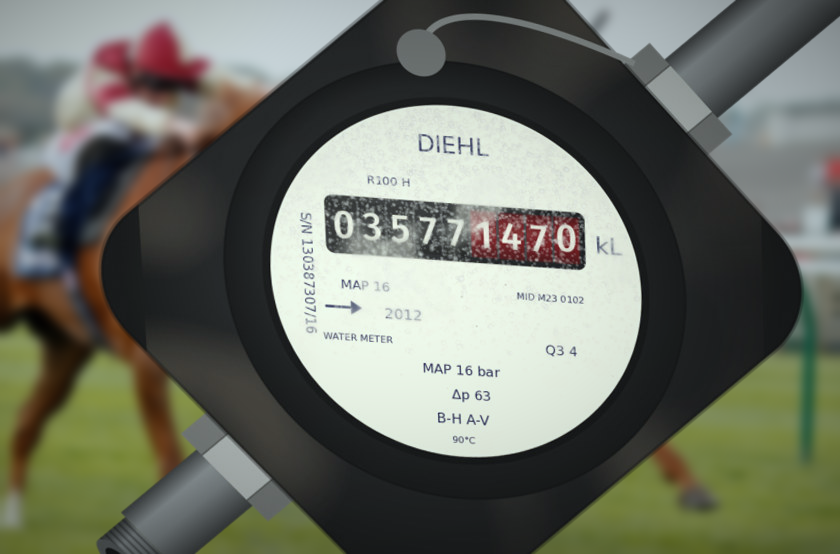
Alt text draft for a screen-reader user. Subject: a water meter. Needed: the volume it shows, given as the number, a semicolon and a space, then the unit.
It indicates 3577.1470; kL
